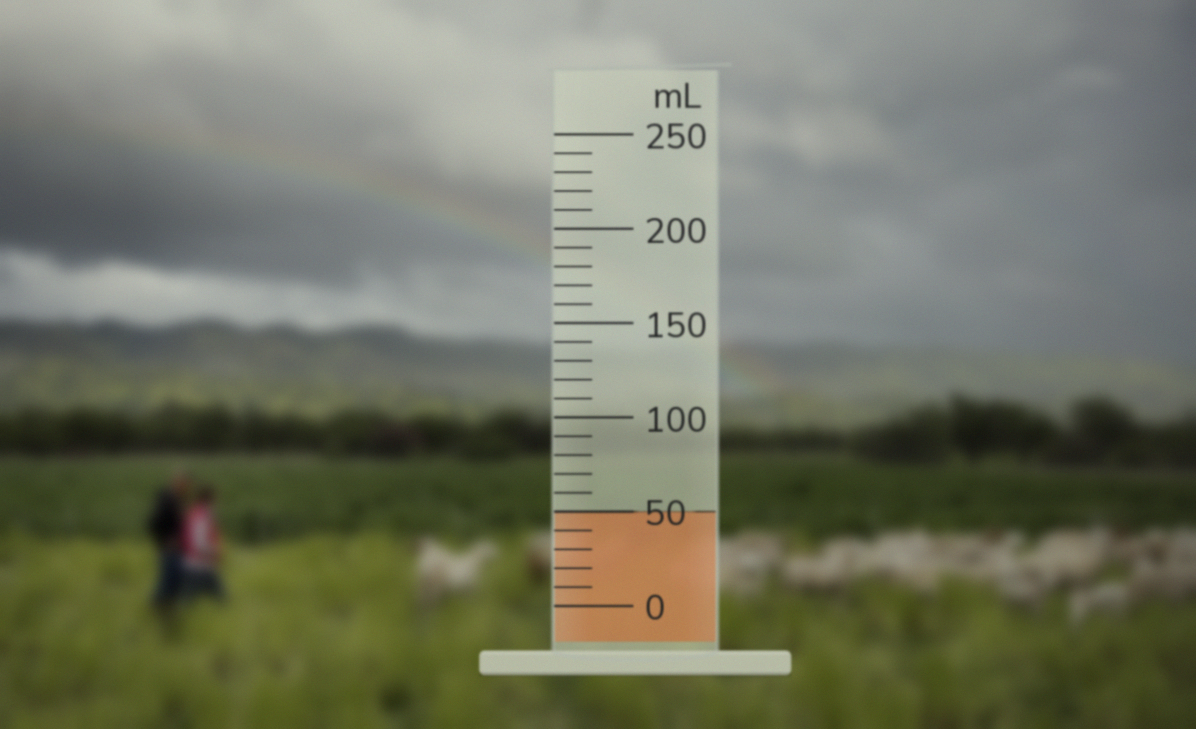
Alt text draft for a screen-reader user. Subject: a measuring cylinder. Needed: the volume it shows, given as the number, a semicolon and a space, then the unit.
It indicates 50; mL
